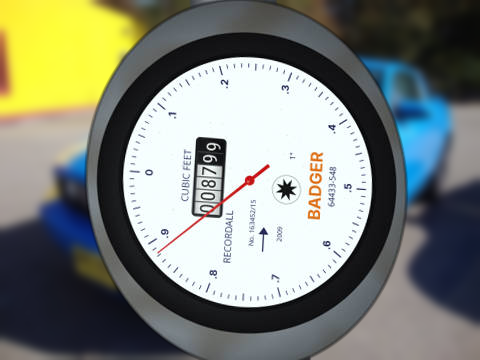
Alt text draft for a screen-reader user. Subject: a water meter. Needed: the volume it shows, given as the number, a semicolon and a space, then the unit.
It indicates 8798.88; ft³
